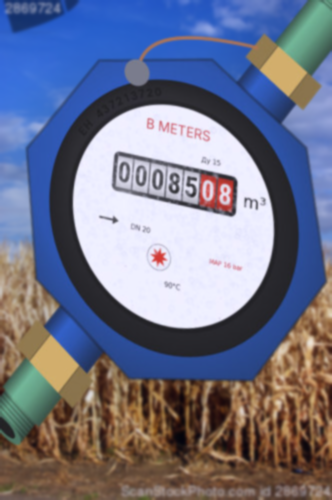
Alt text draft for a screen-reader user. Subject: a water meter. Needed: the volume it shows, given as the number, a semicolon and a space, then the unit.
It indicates 85.08; m³
